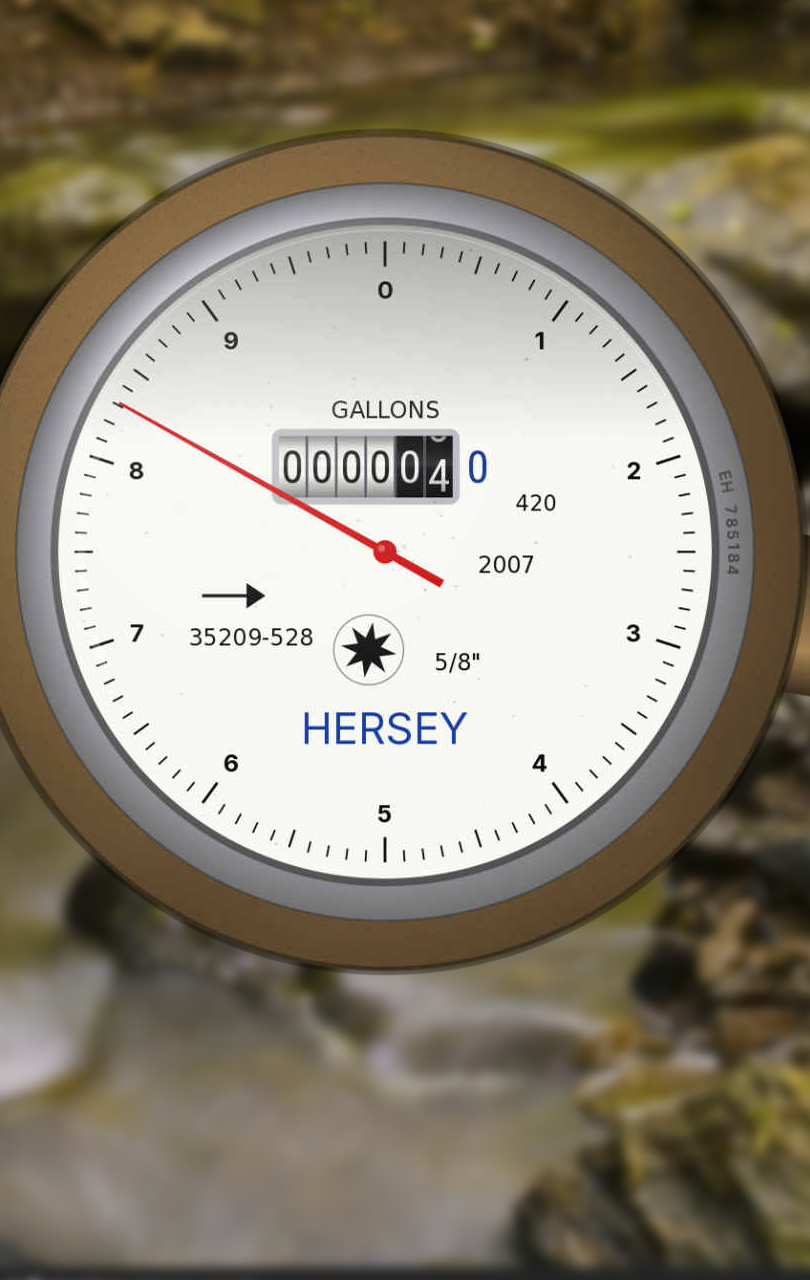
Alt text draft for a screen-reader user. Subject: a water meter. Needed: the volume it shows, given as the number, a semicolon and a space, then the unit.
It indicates 38.3; gal
